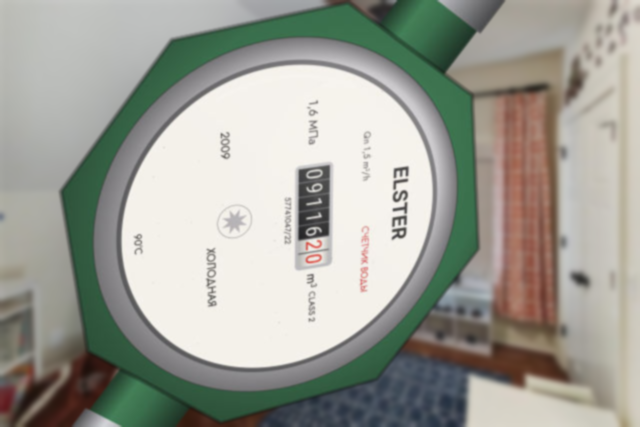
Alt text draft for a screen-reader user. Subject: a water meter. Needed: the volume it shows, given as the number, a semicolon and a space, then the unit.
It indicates 9116.20; m³
